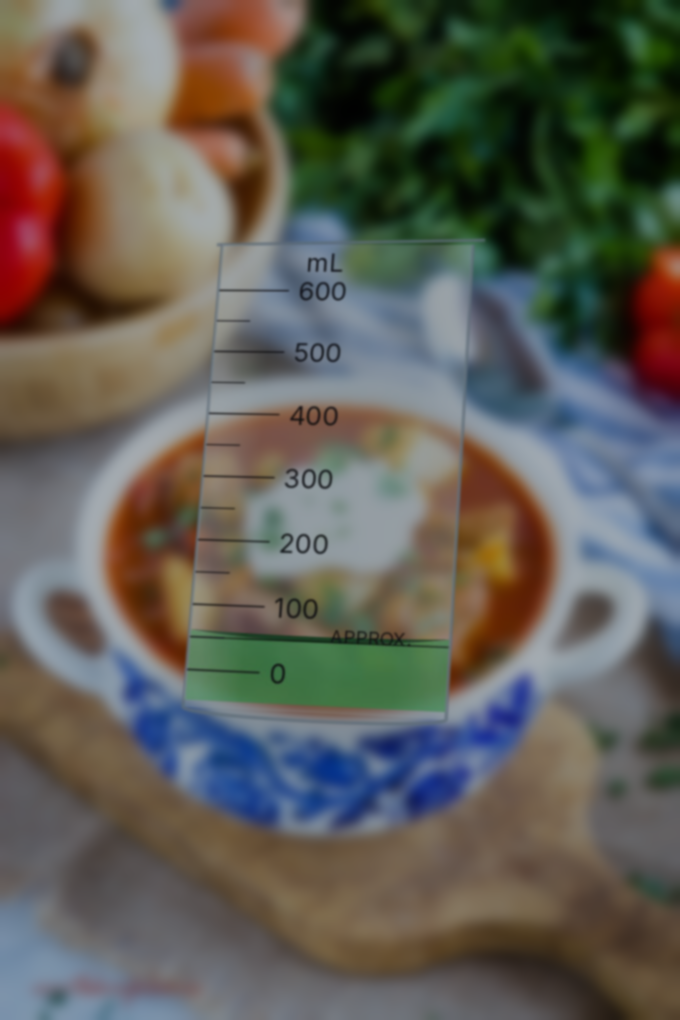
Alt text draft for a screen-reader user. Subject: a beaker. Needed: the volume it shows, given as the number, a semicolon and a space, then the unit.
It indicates 50; mL
